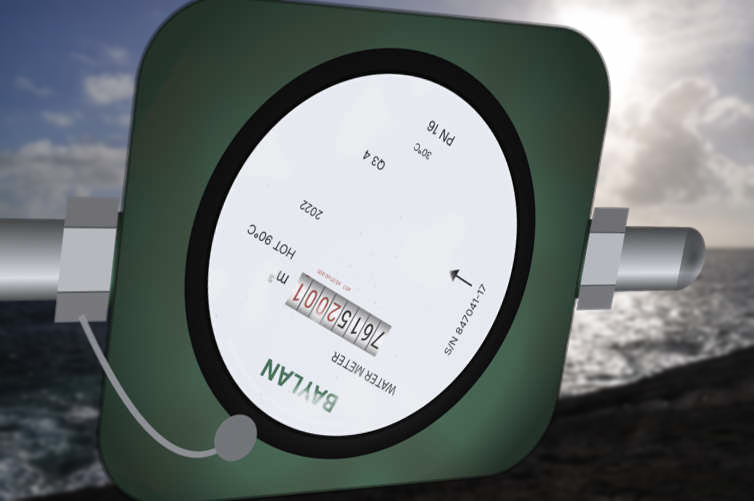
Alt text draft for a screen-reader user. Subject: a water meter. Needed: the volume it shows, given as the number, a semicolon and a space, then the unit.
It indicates 7615.2001; m³
